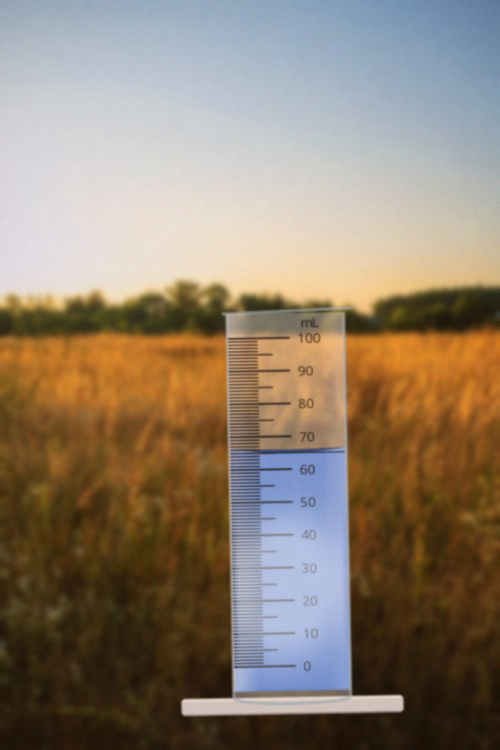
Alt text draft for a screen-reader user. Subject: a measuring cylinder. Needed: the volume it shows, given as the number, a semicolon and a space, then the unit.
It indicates 65; mL
